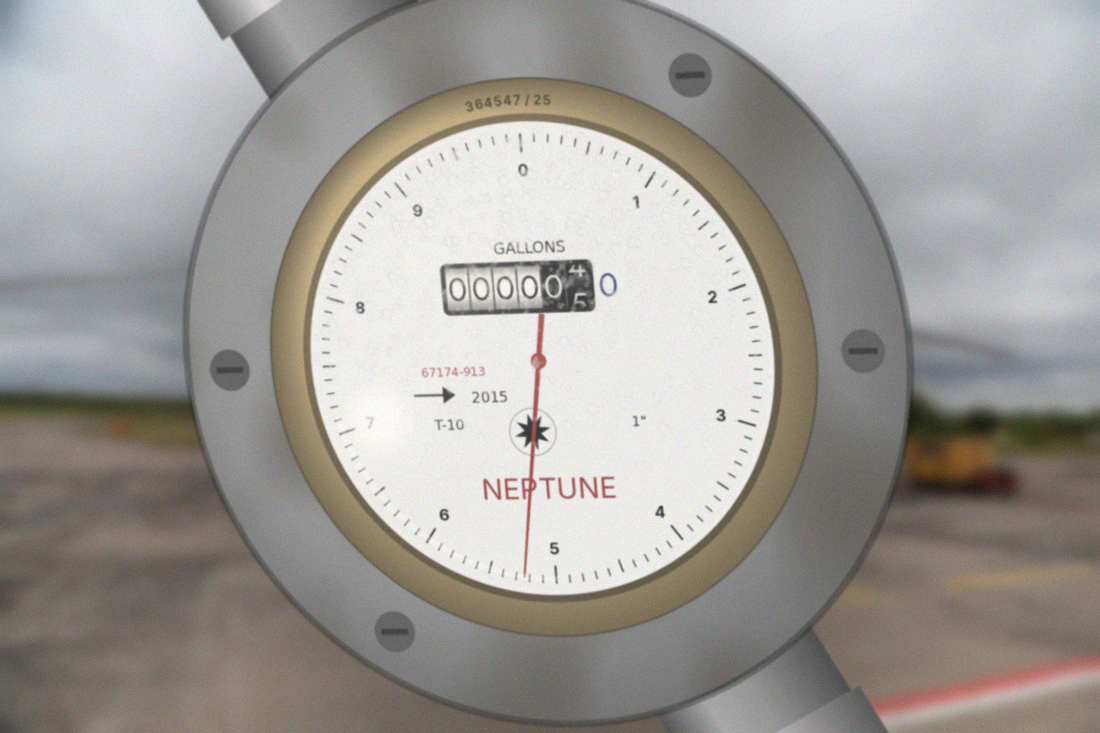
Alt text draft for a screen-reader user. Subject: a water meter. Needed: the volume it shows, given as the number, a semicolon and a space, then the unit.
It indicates 45.2; gal
